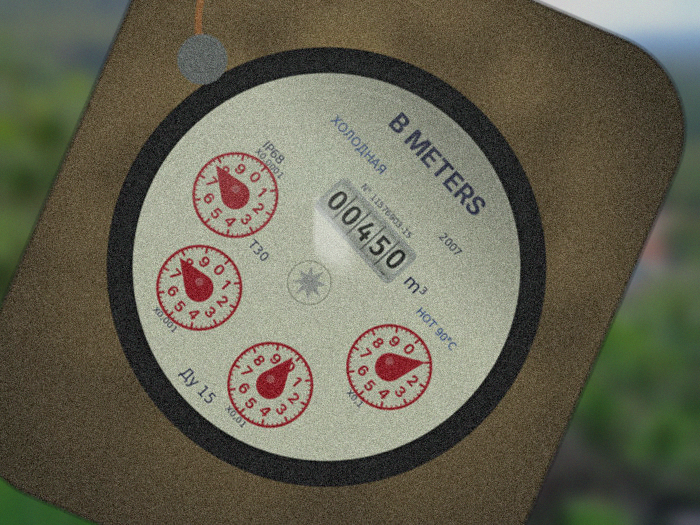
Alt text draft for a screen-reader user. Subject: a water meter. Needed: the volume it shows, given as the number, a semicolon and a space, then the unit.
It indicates 450.0977; m³
